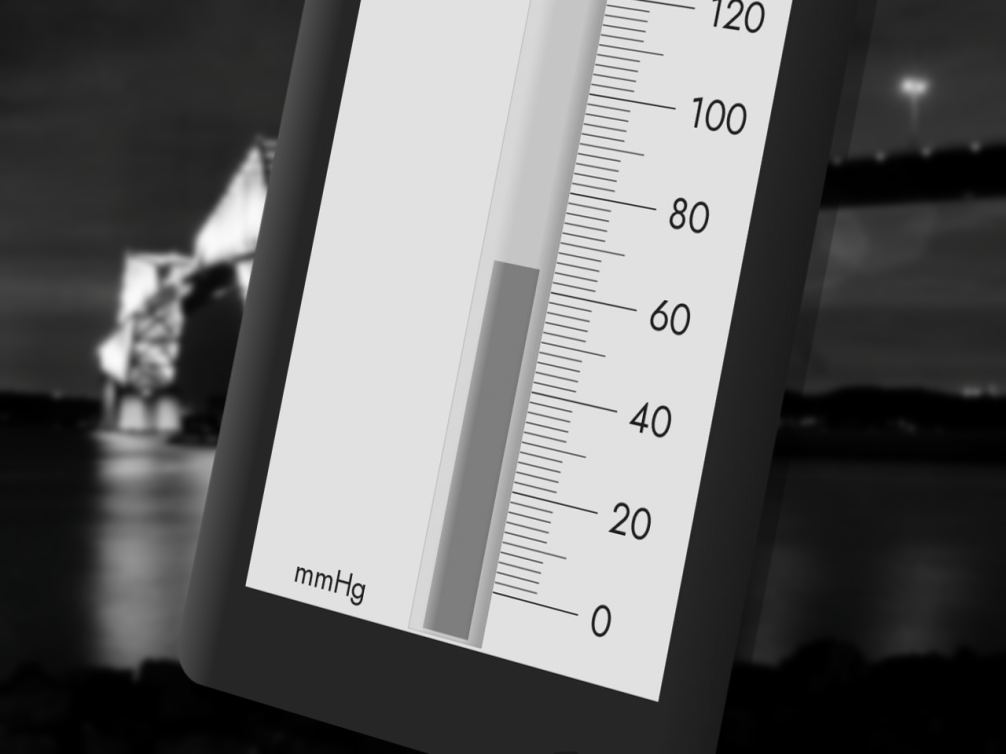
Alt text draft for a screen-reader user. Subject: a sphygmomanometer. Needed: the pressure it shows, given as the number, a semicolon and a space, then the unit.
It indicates 64; mmHg
